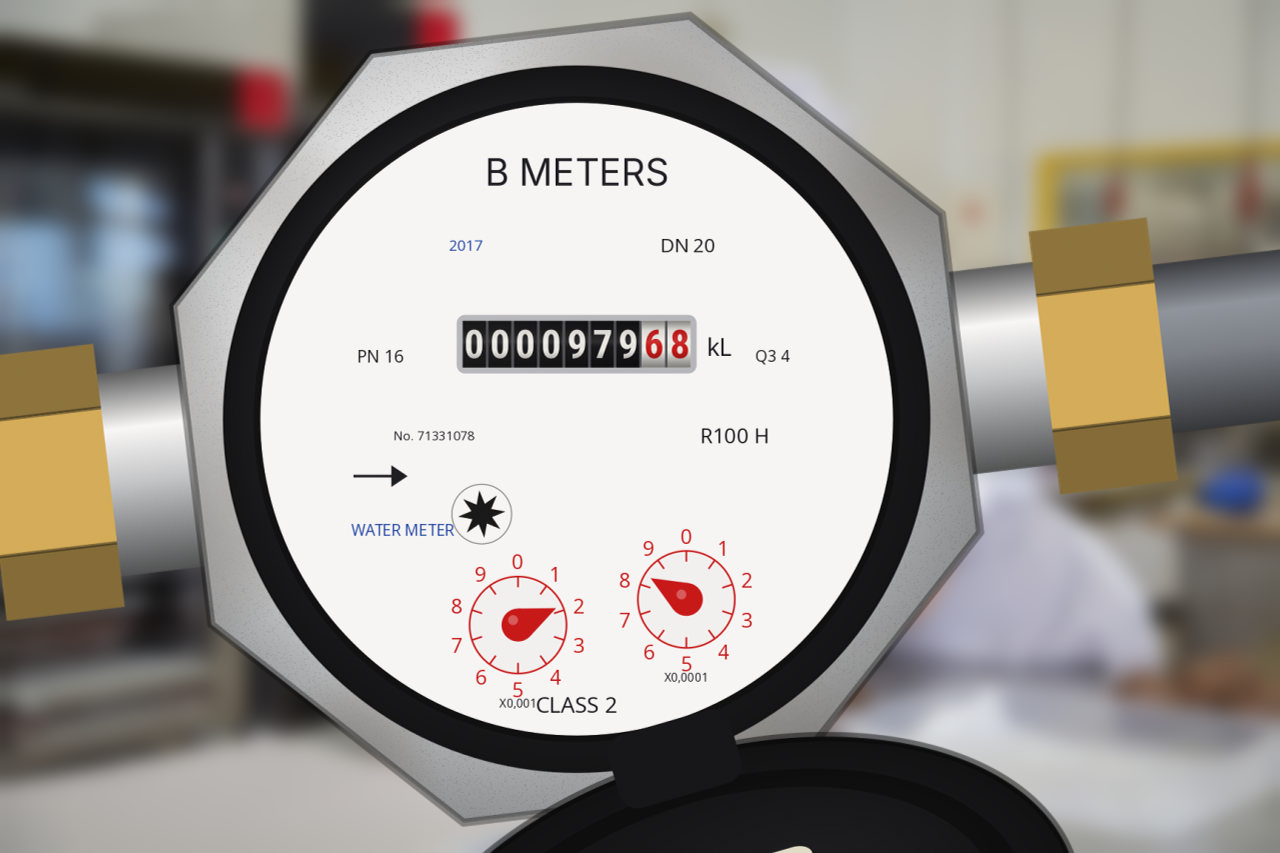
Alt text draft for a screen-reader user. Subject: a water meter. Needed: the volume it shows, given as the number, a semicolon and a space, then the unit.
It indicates 979.6818; kL
